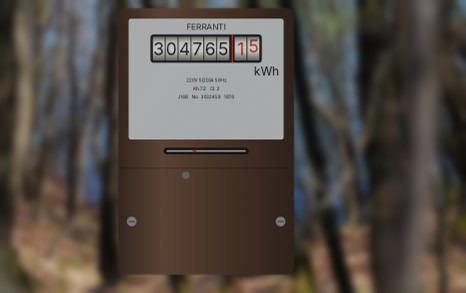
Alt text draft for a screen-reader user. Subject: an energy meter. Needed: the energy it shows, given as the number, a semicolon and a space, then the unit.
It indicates 304765.15; kWh
